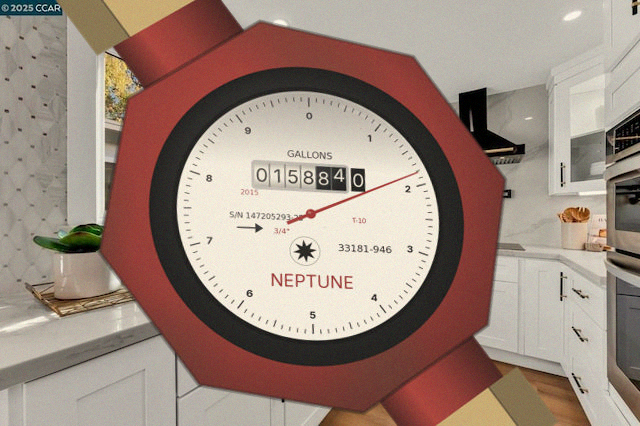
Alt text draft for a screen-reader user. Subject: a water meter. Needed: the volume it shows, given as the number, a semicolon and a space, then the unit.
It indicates 158841.8; gal
